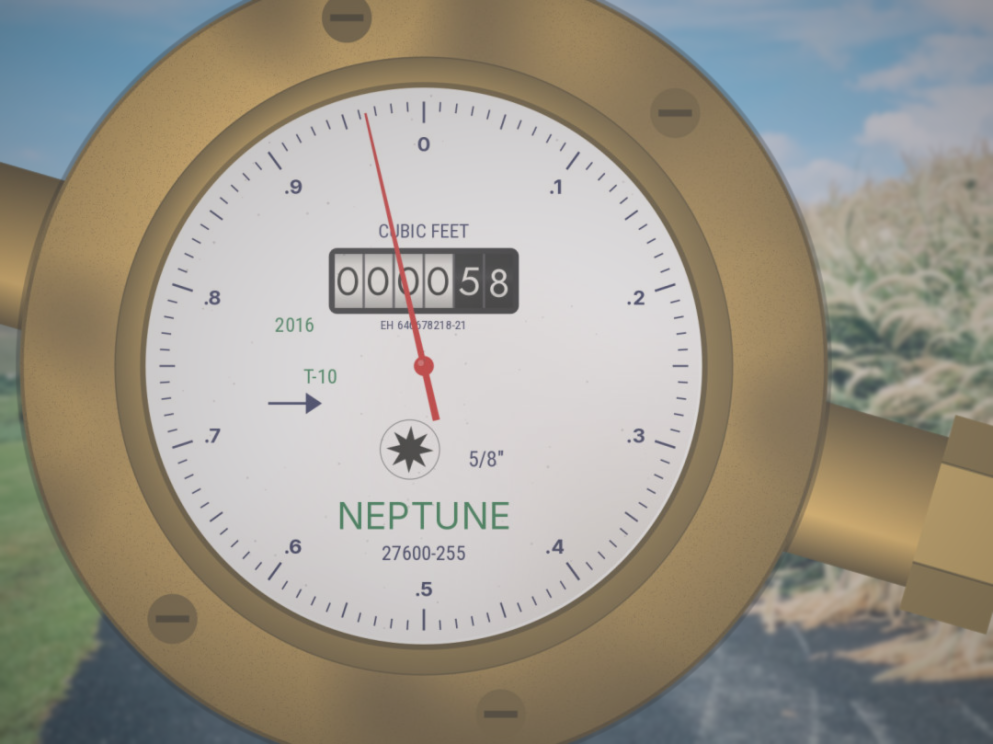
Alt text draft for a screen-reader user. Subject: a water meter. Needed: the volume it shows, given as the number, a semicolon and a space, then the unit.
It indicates 57.96; ft³
